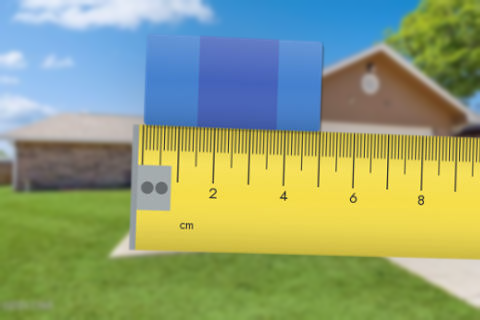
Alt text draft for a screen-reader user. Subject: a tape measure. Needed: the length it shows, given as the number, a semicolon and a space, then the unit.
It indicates 5; cm
